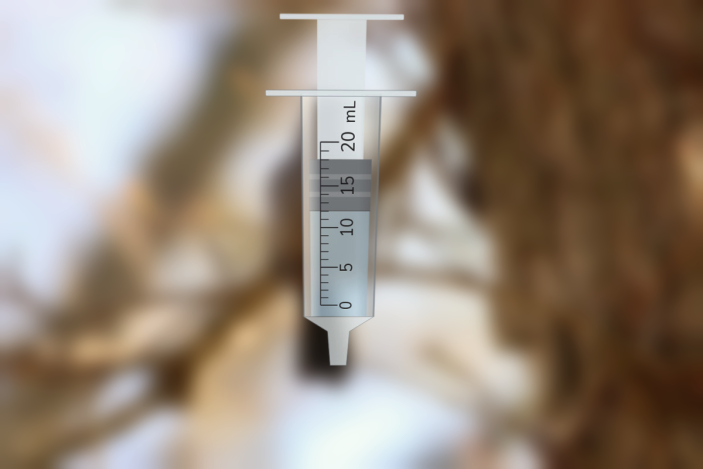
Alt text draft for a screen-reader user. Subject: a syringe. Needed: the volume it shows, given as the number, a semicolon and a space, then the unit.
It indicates 12; mL
